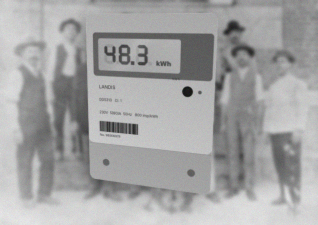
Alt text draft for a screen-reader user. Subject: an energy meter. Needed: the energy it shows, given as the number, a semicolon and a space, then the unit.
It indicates 48.3; kWh
